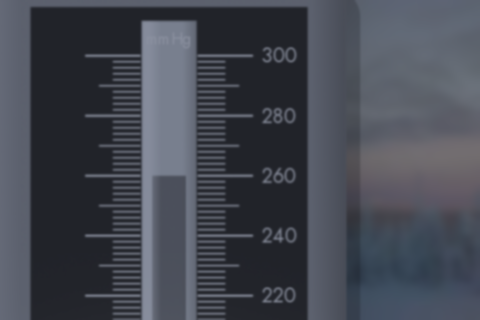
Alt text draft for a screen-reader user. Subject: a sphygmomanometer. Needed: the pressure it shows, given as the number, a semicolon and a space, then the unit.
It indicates 260; mmHg
